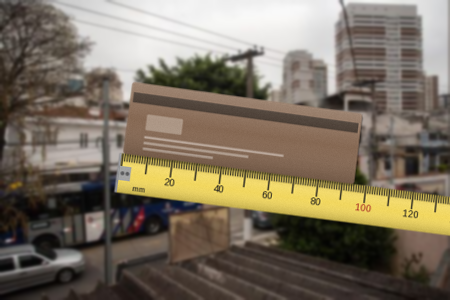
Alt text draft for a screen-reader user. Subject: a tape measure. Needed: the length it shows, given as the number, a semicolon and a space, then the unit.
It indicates 95; mm
